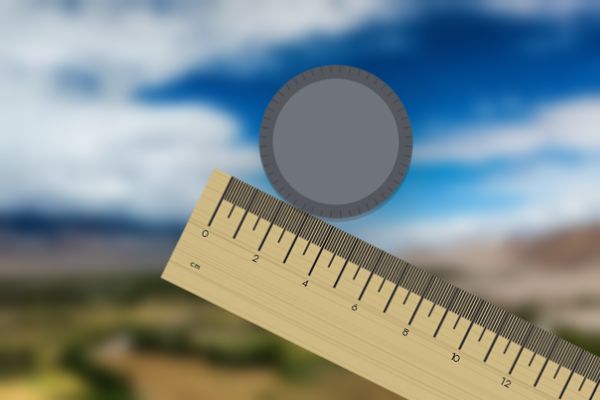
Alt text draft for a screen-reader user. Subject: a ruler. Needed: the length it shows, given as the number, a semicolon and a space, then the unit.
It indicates 5.5; cm
